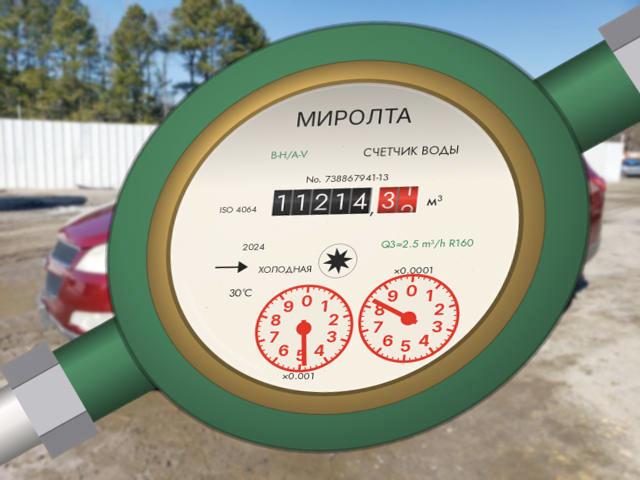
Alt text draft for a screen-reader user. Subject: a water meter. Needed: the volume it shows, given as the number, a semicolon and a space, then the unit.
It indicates 11214.3148; m³
